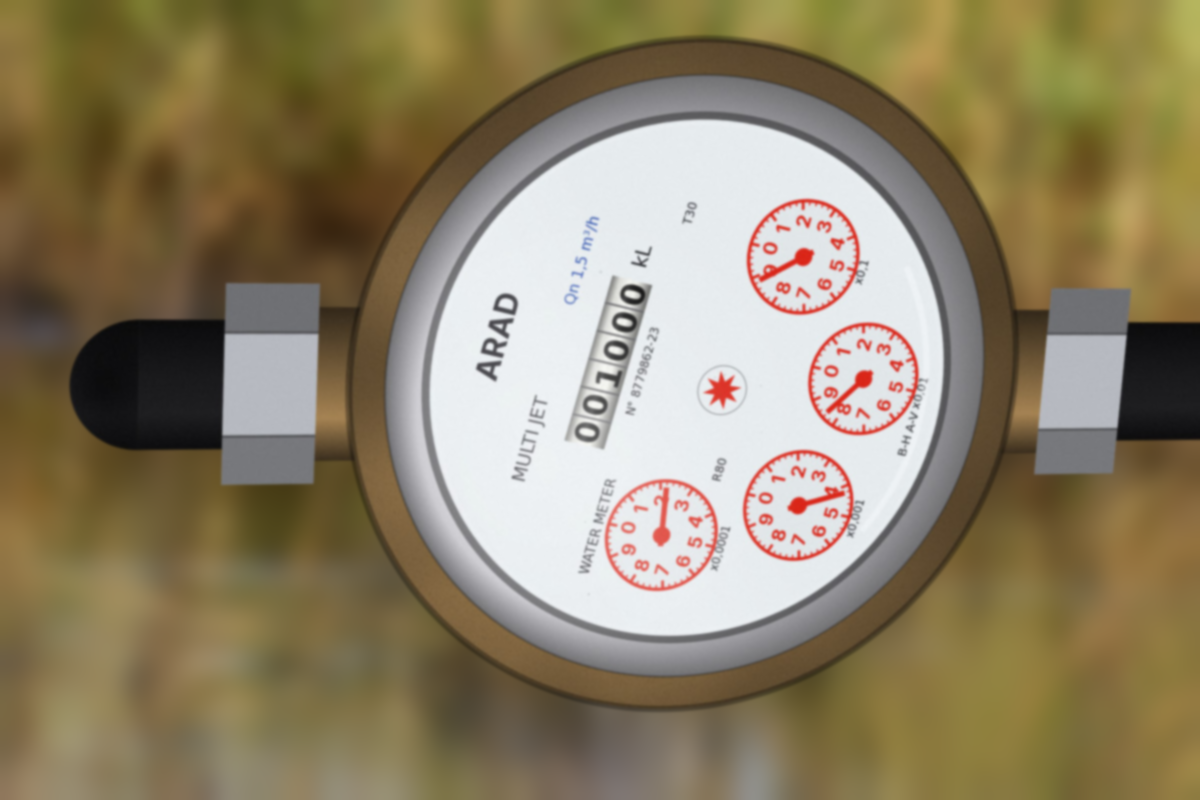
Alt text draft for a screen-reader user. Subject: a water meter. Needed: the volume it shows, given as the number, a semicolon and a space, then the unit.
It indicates 999.8842; kL
